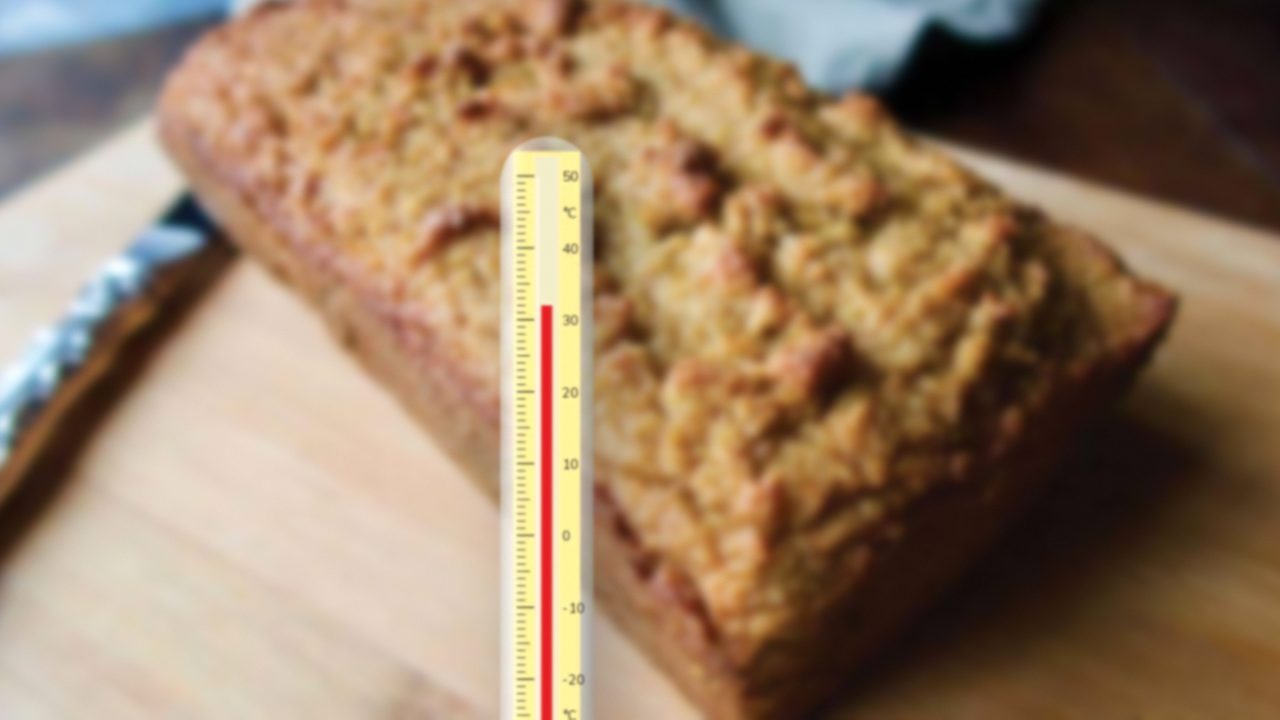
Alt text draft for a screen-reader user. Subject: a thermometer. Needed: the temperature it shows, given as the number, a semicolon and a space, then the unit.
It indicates 32; °C
